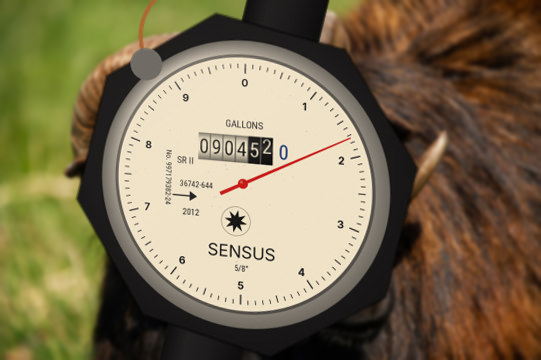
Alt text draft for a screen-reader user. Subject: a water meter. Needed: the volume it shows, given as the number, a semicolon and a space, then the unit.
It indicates 904521.7; gal
